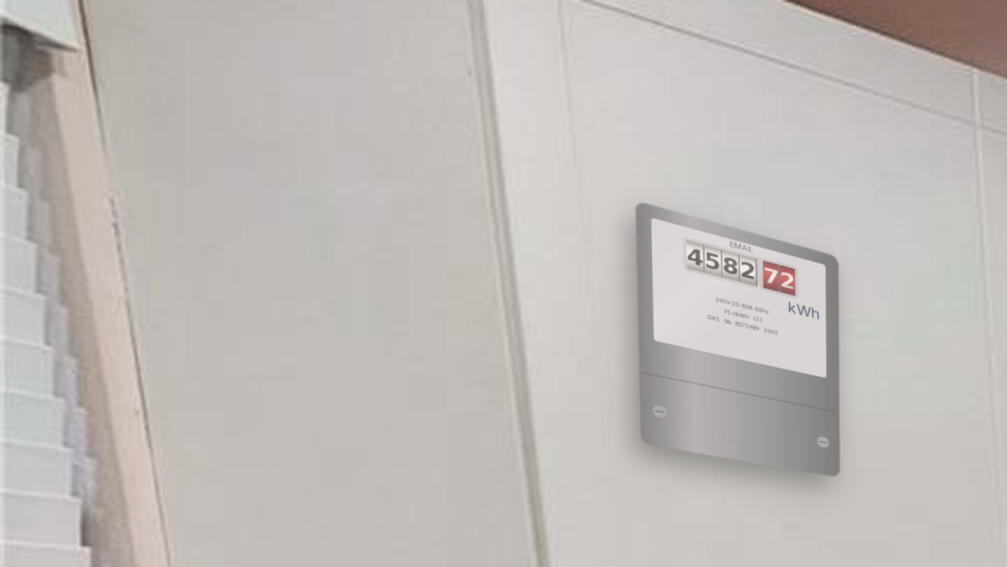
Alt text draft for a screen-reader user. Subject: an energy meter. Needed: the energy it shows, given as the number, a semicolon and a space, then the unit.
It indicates 4582.72; kWh
